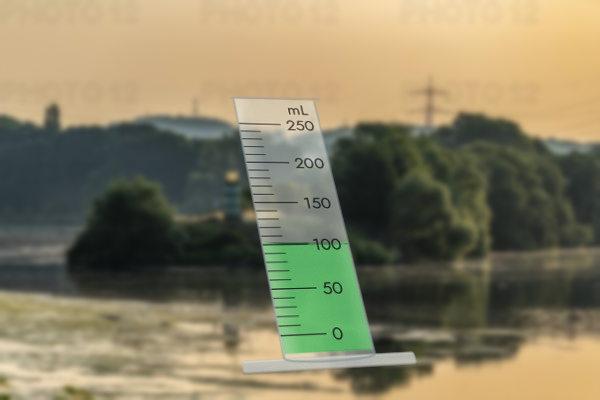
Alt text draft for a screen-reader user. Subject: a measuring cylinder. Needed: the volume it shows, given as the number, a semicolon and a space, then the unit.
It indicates 100; mL
